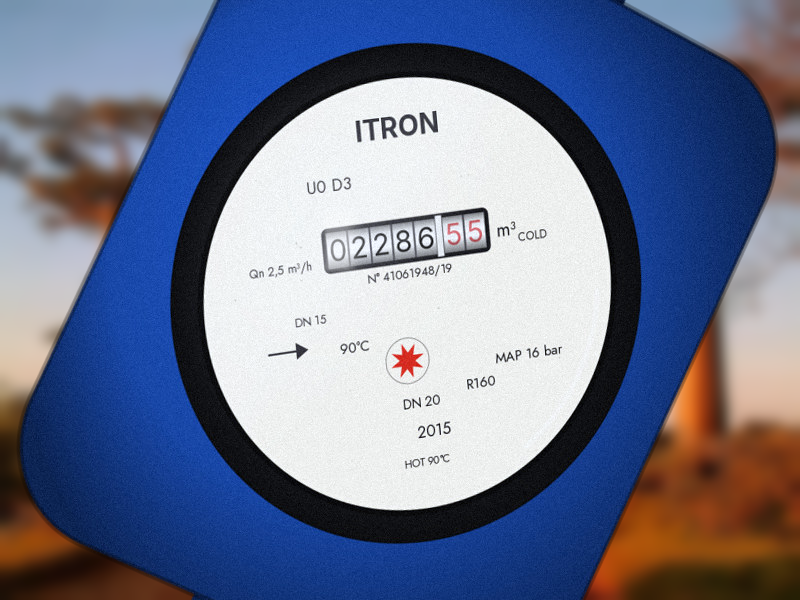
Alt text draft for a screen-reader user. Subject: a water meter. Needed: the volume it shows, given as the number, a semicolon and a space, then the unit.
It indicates 2286.55; m³
